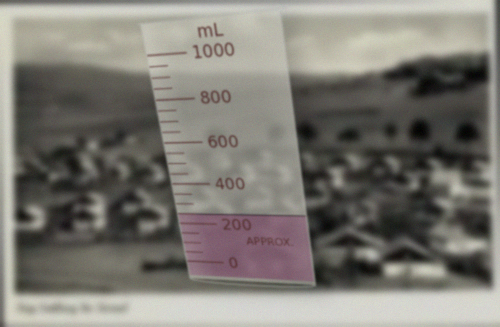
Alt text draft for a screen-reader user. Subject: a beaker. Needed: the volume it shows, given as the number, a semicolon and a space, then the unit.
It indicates 250; mL
